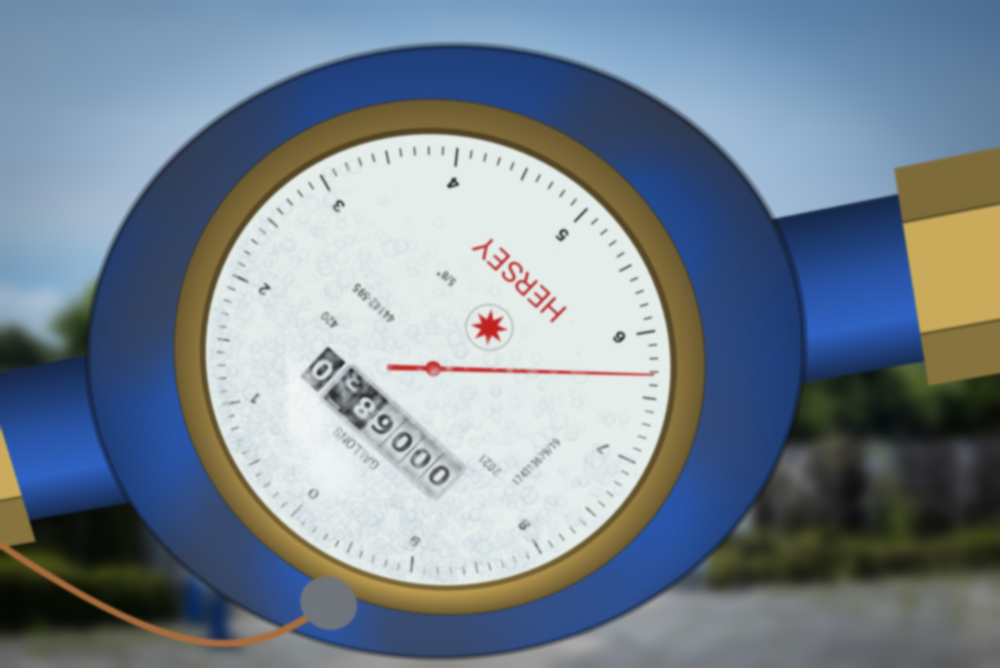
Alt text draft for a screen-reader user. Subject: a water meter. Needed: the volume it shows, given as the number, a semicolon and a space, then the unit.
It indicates 6826.3; gal
